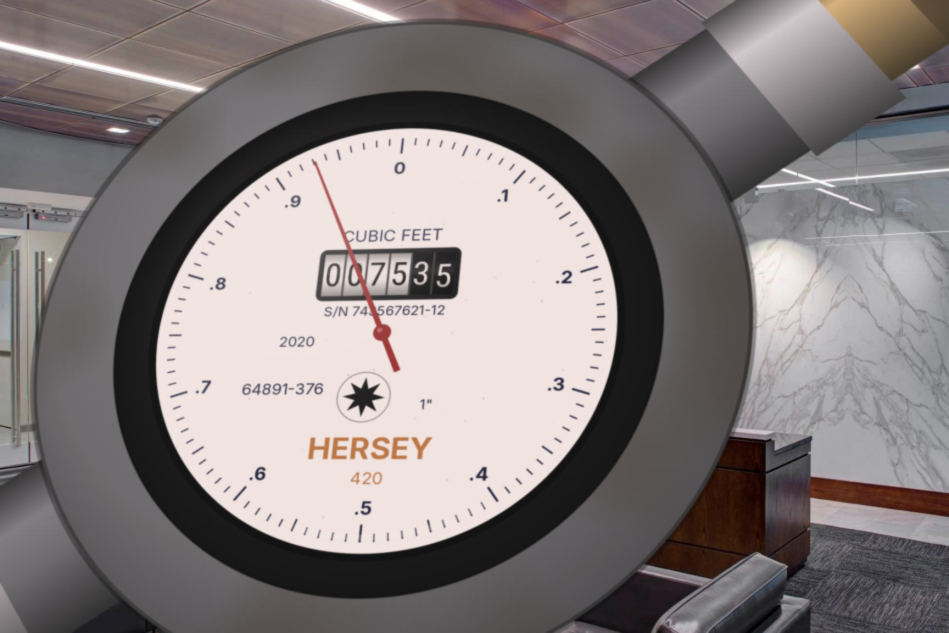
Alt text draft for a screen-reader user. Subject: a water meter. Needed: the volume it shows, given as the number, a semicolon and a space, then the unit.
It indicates 7534.93; ft³
